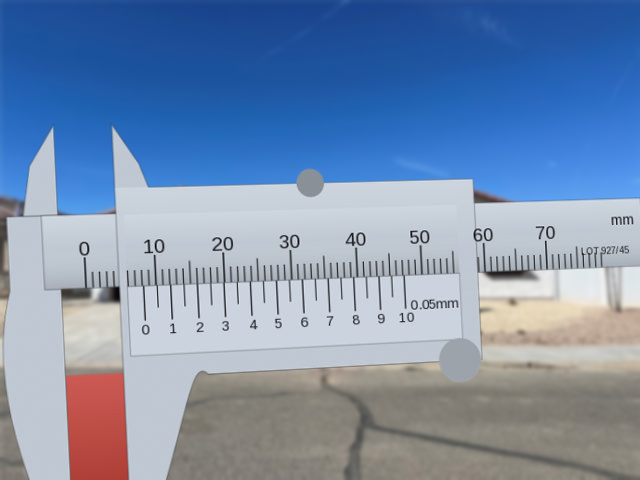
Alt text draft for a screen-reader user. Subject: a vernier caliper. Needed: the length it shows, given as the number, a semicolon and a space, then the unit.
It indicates 8.2; mm
